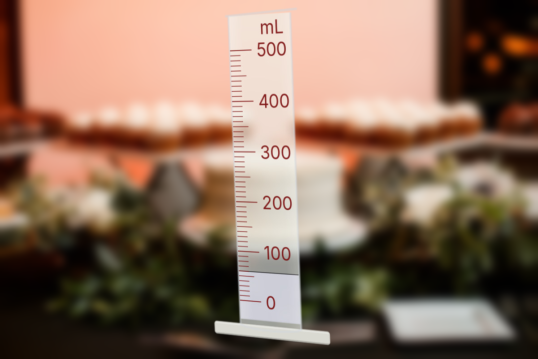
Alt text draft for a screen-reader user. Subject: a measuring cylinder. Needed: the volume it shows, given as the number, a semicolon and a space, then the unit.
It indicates 60; mL
